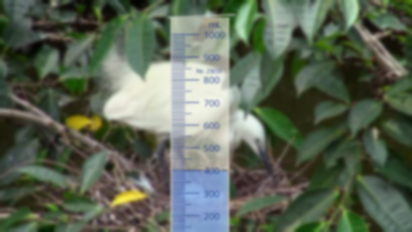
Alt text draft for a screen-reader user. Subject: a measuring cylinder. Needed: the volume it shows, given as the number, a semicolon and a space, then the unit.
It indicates 400; mL
